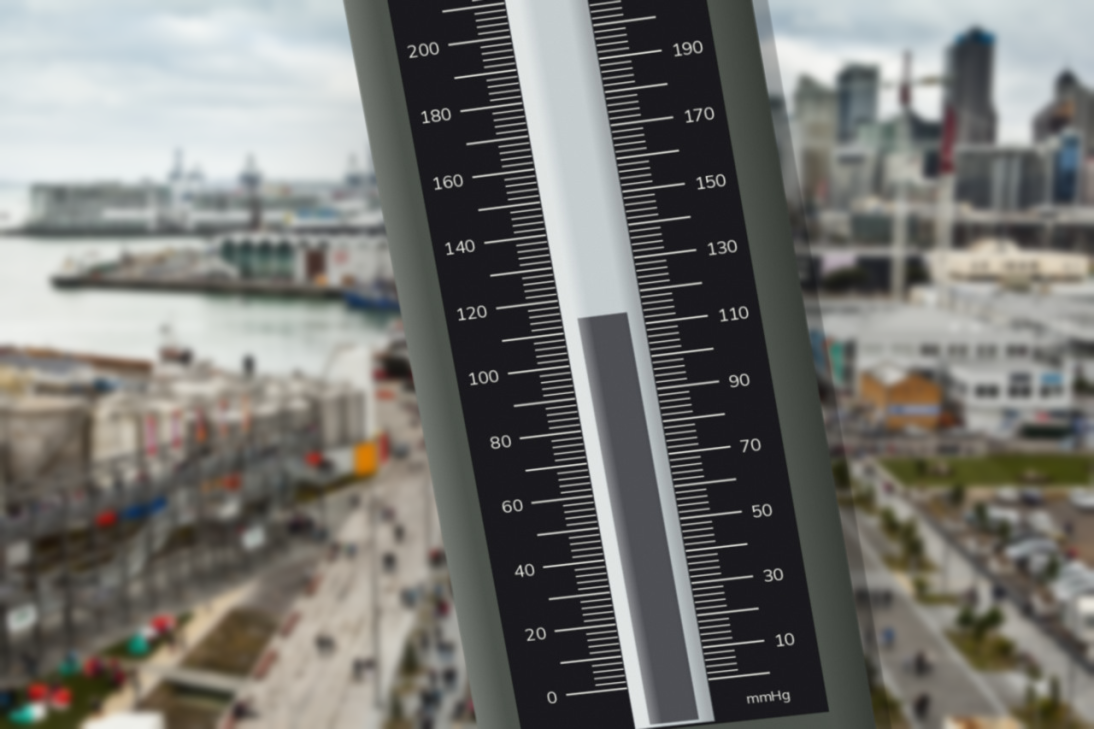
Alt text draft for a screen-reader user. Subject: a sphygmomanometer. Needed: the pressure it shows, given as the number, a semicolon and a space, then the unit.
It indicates 114; mmHg
